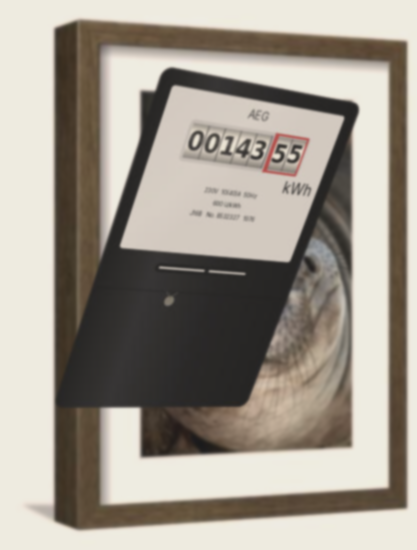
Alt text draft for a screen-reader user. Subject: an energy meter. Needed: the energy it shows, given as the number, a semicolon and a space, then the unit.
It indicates 143.55; kWh
